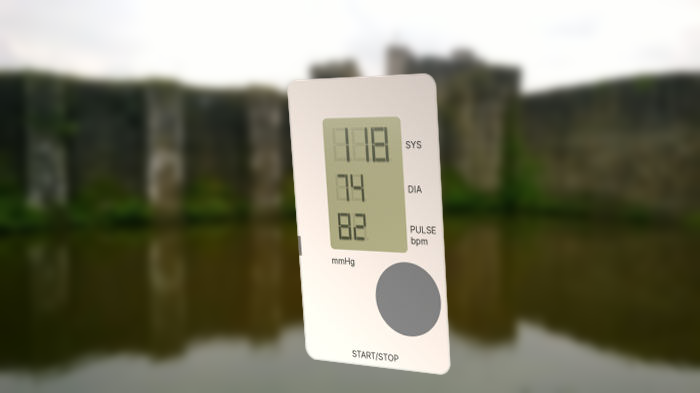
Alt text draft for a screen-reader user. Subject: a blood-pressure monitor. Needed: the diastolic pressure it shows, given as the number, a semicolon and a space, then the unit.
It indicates 74; mmHg
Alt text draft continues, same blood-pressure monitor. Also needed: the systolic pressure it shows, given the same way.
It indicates 118; mmHg
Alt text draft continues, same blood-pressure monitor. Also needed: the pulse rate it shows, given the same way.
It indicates 82; bpm
